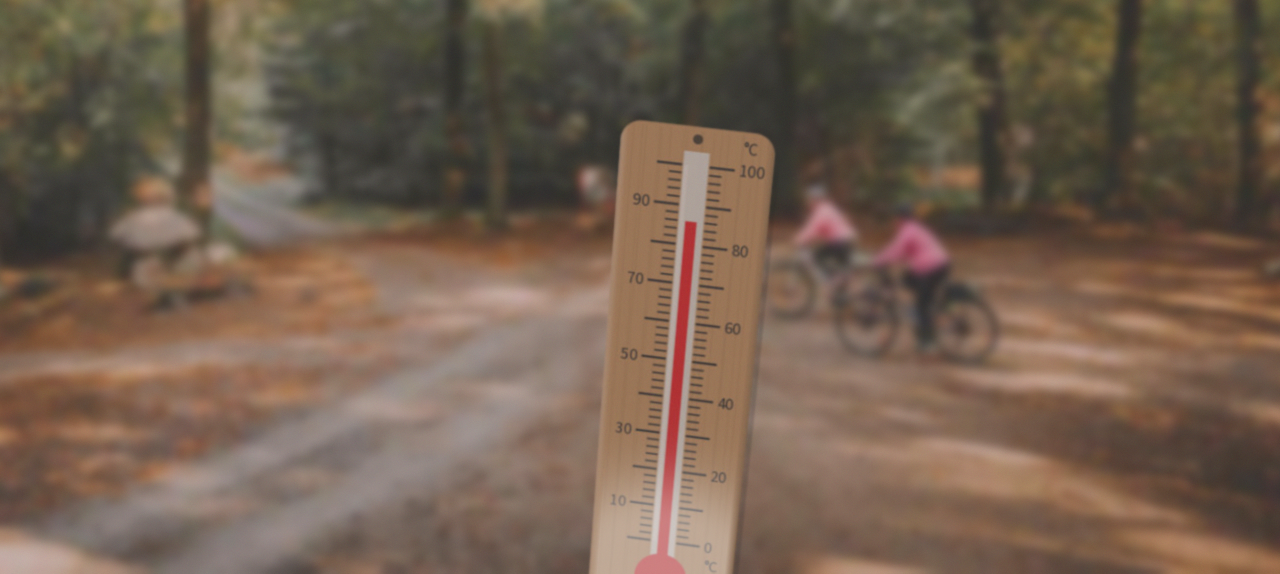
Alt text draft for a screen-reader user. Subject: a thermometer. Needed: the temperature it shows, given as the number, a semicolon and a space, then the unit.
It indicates 86; °C
